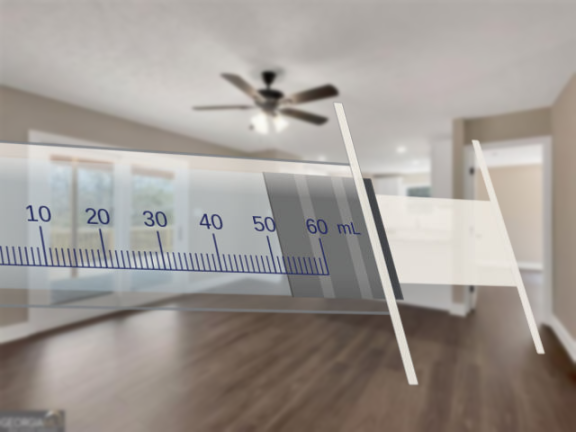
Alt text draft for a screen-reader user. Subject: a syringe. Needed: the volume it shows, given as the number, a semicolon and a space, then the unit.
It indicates 52; mL
